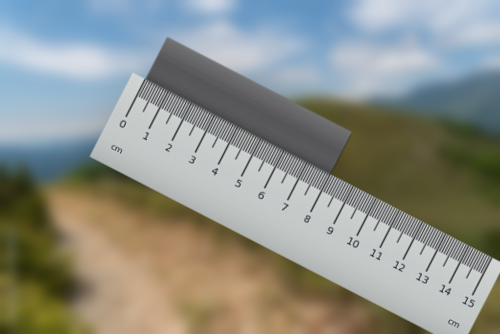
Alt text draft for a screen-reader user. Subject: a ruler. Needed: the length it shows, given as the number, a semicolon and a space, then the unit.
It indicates 8; cm
